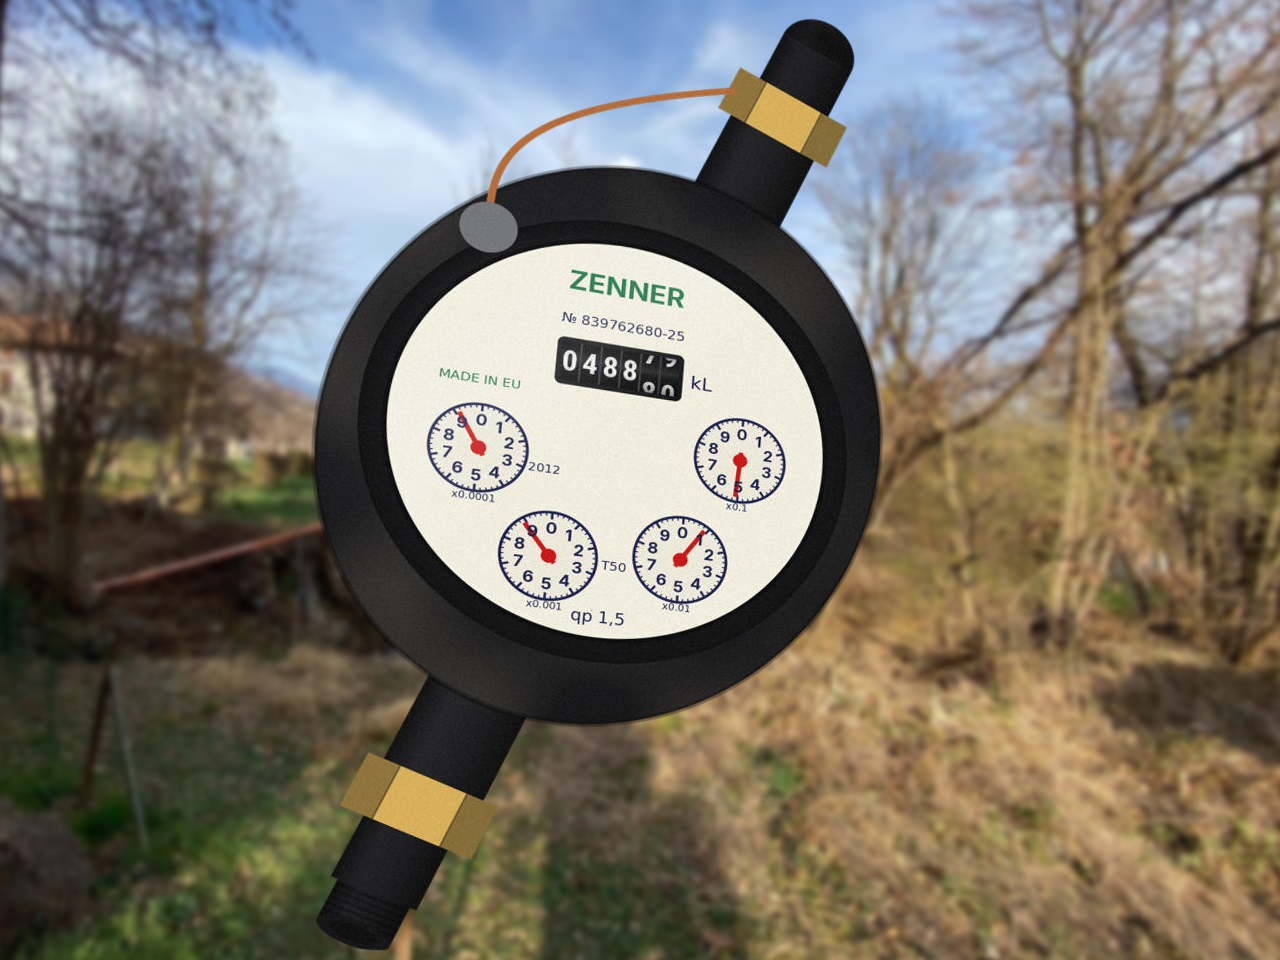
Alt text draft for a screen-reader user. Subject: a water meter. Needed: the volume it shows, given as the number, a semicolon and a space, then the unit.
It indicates 48879.5089; kL
